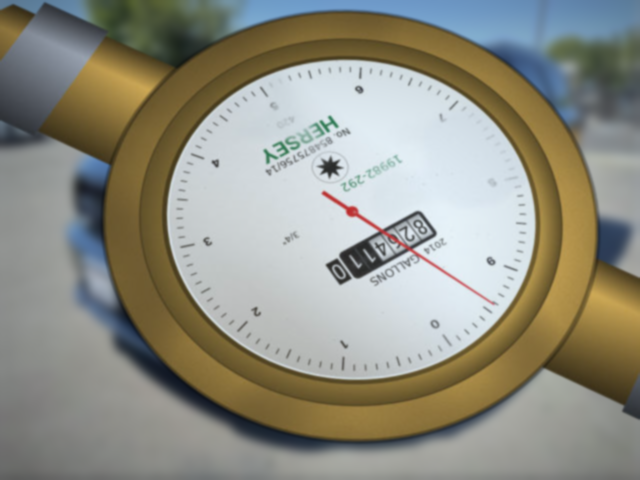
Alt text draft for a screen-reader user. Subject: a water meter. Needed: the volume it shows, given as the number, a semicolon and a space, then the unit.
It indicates 8264109.4; gal
